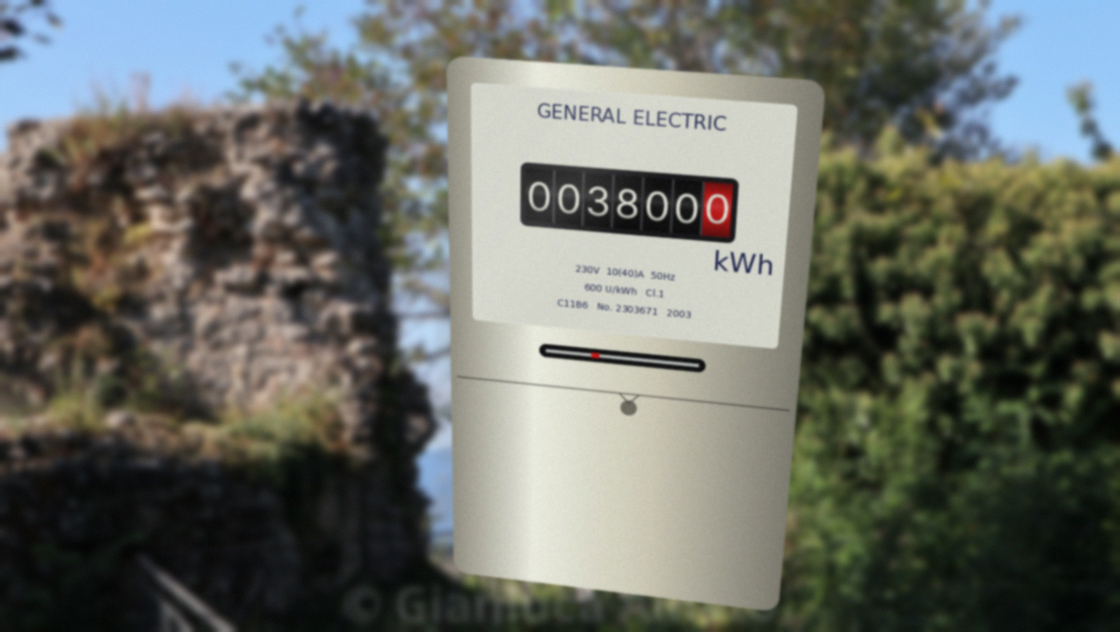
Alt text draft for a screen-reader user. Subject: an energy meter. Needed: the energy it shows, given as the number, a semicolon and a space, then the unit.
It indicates 3800.0; kWh
